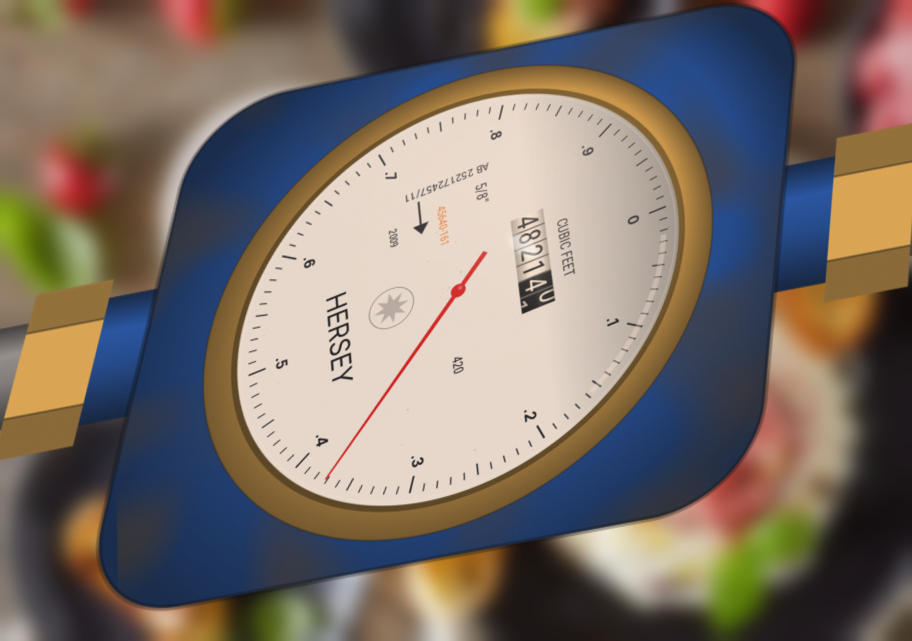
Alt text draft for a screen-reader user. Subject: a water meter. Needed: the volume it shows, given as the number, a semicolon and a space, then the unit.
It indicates 482140.37; ft³
